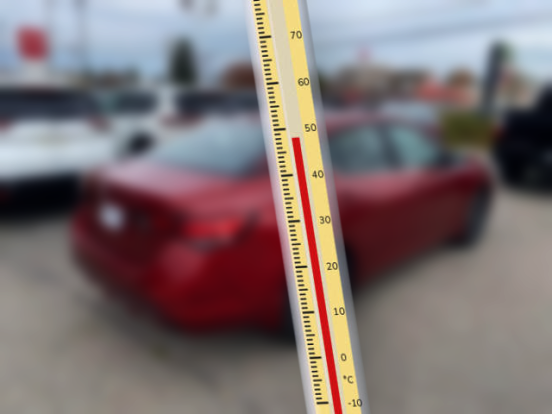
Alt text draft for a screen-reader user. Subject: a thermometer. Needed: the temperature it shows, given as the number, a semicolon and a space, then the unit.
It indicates 48; °C
